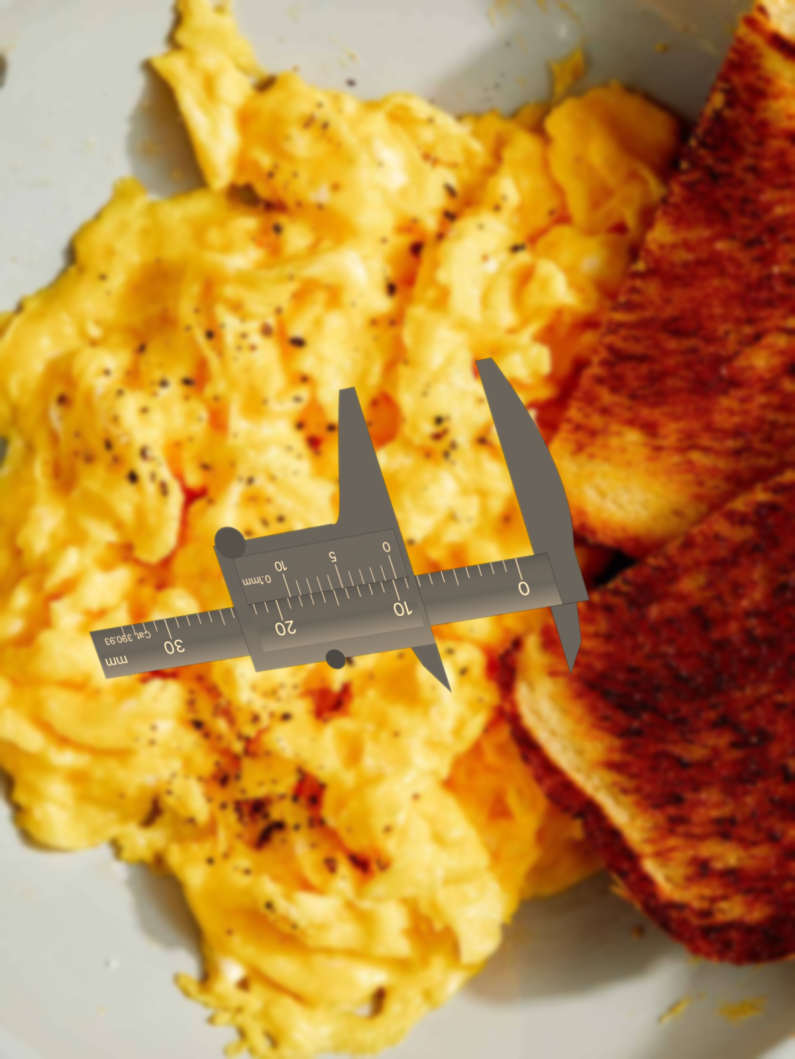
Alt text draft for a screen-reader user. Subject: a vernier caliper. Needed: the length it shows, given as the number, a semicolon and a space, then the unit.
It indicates 9.7; mm
